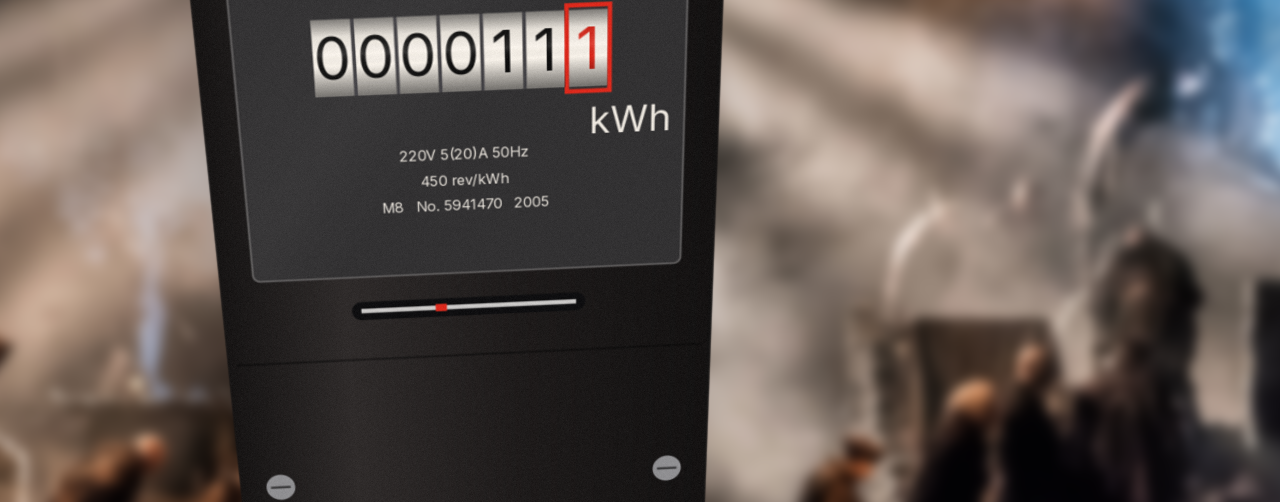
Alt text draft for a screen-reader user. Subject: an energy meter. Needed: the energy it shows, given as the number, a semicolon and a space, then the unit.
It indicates 11.1; kWh
